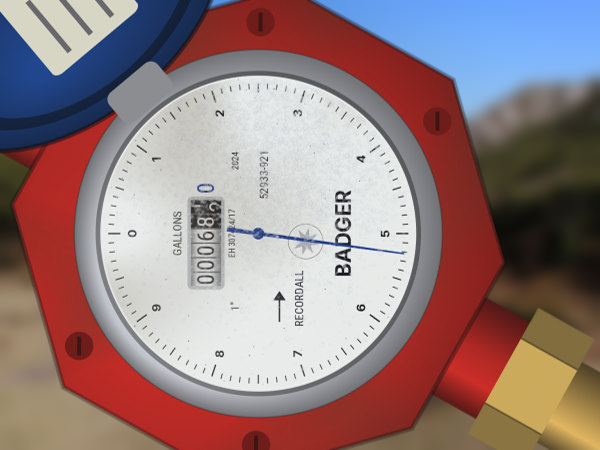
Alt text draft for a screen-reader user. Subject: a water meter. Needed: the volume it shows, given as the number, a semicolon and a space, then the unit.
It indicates 6815.2; gal
